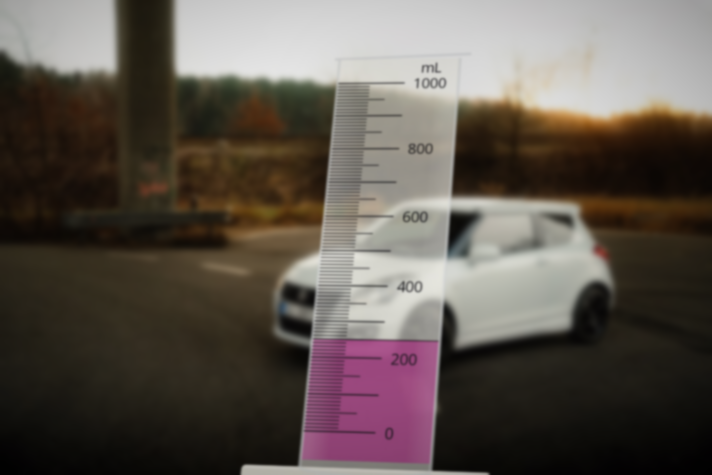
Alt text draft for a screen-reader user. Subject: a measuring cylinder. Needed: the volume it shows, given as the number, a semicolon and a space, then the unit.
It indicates 250; mL
